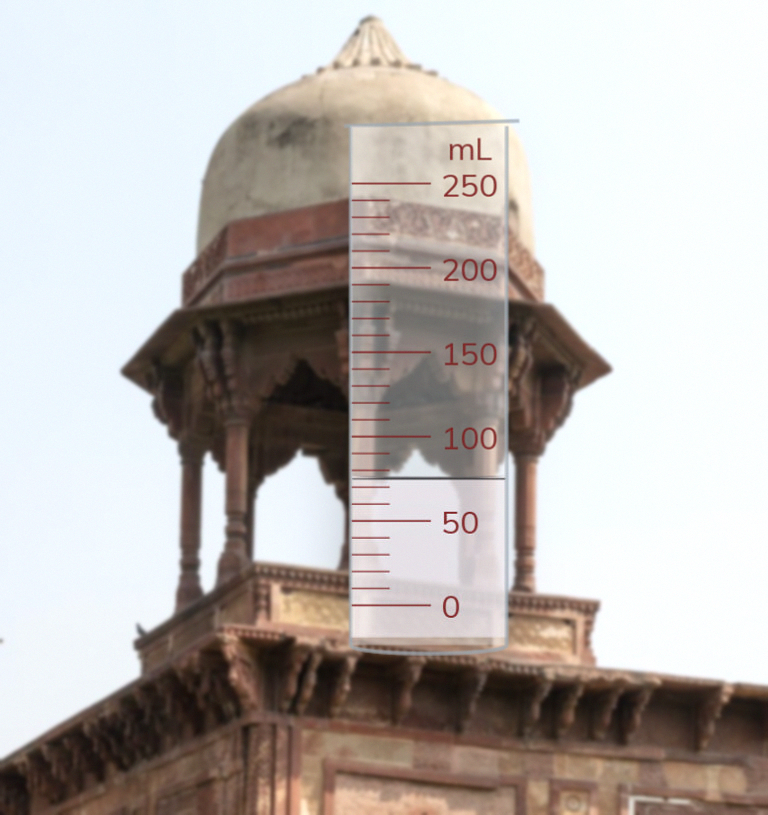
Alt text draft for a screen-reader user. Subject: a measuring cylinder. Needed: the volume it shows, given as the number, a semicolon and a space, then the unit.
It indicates 75; mL
